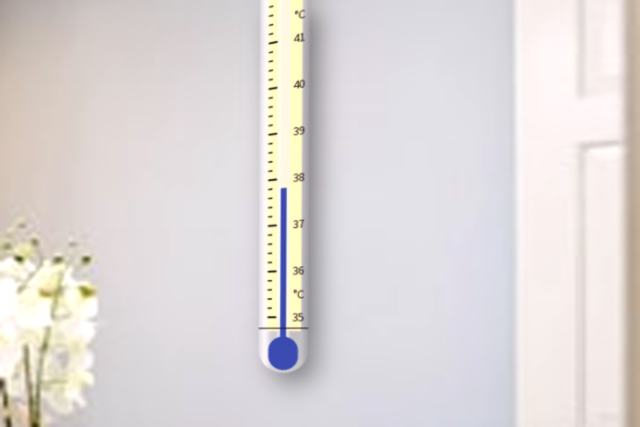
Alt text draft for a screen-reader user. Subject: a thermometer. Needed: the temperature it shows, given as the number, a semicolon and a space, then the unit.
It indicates 37.8; °C
